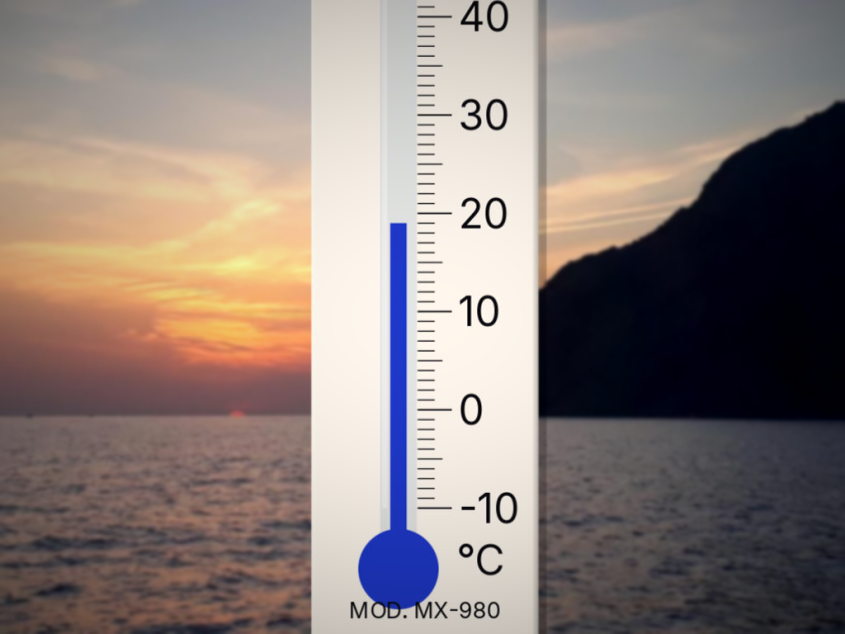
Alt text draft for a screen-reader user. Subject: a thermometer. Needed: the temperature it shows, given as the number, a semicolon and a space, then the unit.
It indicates 19; °C
